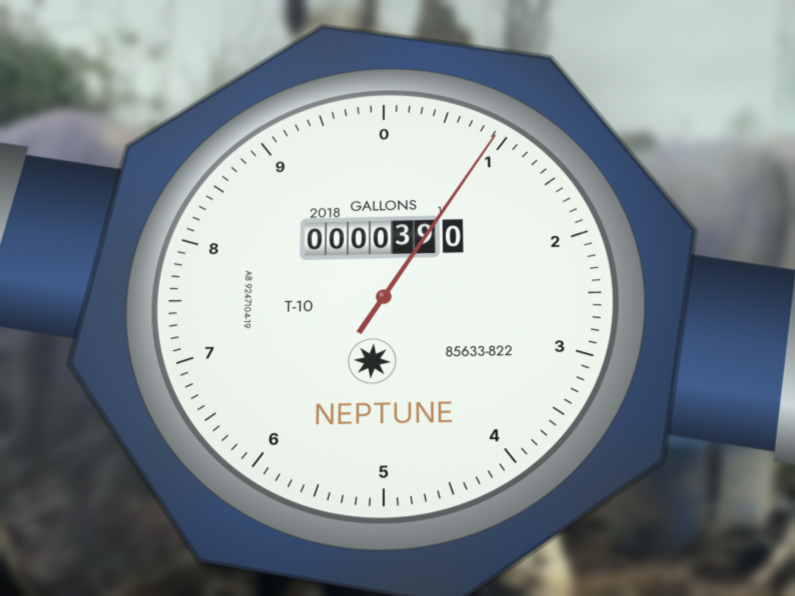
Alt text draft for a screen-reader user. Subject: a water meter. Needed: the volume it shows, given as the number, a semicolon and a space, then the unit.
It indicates 390.9; gal
